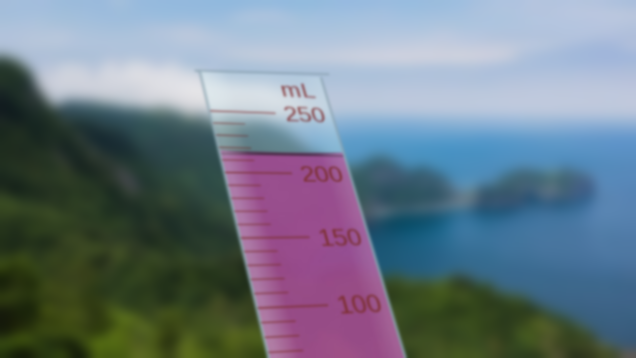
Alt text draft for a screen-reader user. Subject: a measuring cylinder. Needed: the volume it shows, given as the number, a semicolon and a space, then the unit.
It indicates 215; mL
